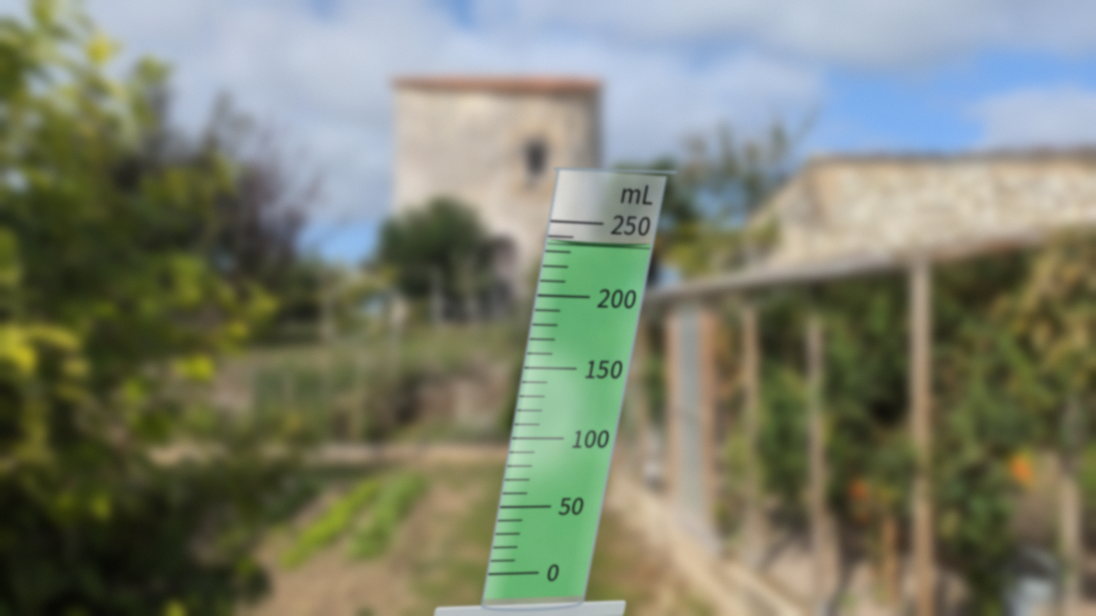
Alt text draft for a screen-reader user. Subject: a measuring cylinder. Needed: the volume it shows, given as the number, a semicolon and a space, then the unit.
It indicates 235; mL
